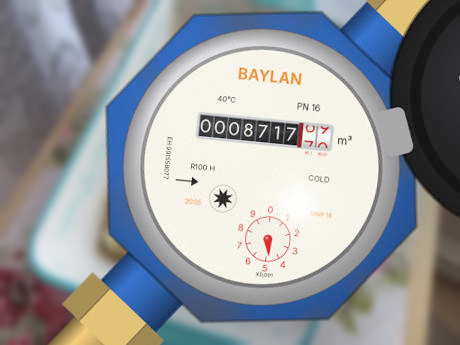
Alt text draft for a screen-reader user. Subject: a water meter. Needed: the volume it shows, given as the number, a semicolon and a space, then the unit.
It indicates 8717.694; m³
